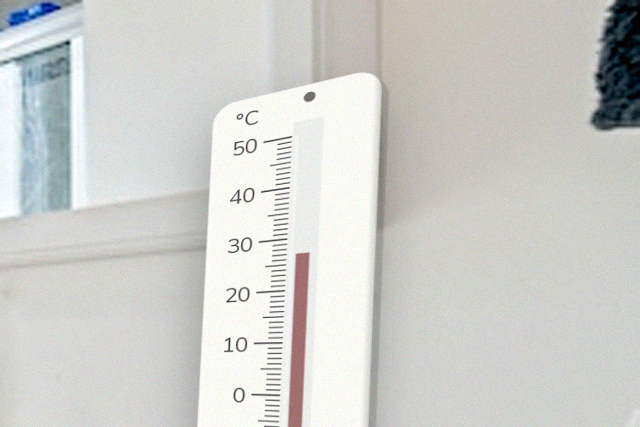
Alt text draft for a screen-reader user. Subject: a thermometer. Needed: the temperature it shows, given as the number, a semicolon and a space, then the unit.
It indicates 27; °C
